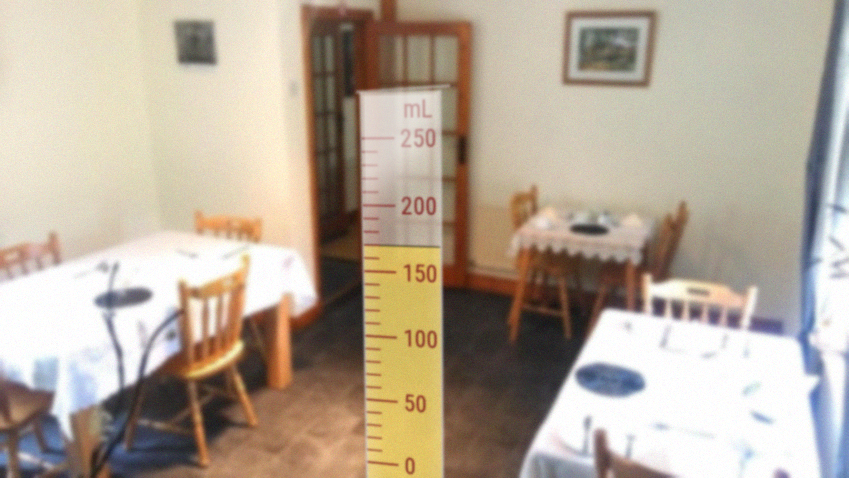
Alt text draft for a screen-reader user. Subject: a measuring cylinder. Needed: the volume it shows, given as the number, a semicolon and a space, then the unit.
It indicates 170; mL
